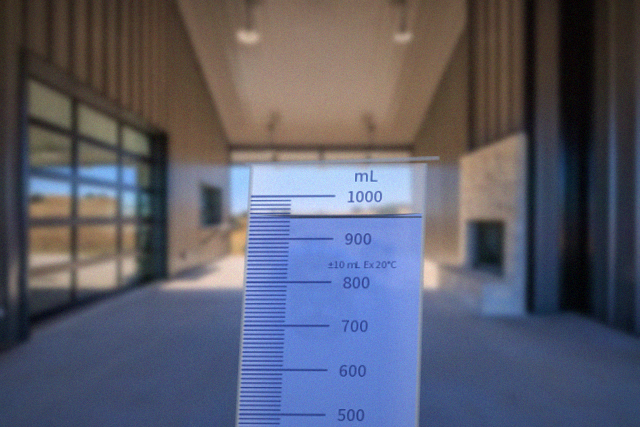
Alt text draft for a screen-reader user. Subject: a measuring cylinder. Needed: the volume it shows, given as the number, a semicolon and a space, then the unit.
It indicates 950; mL
